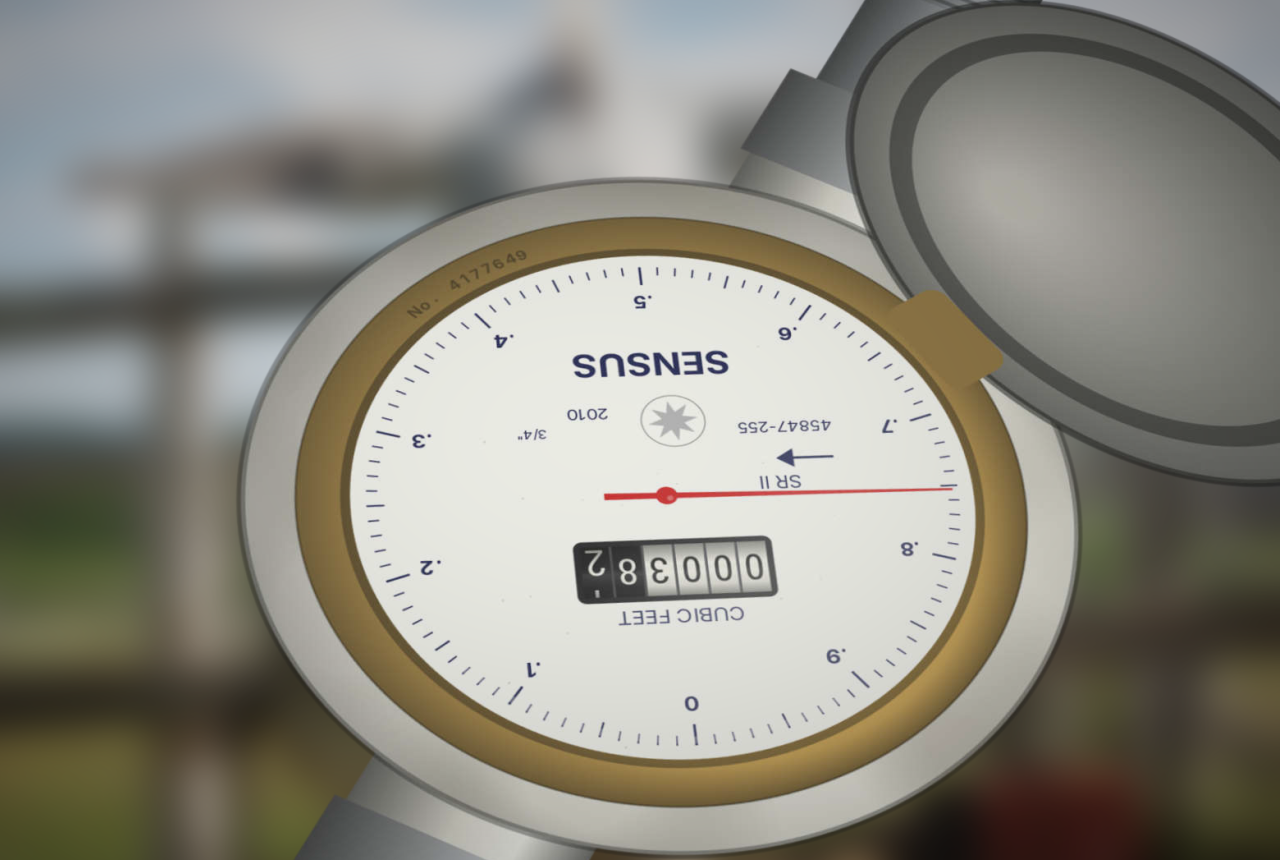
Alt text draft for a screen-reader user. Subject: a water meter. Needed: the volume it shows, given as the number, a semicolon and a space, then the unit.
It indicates 381.75; ft³
